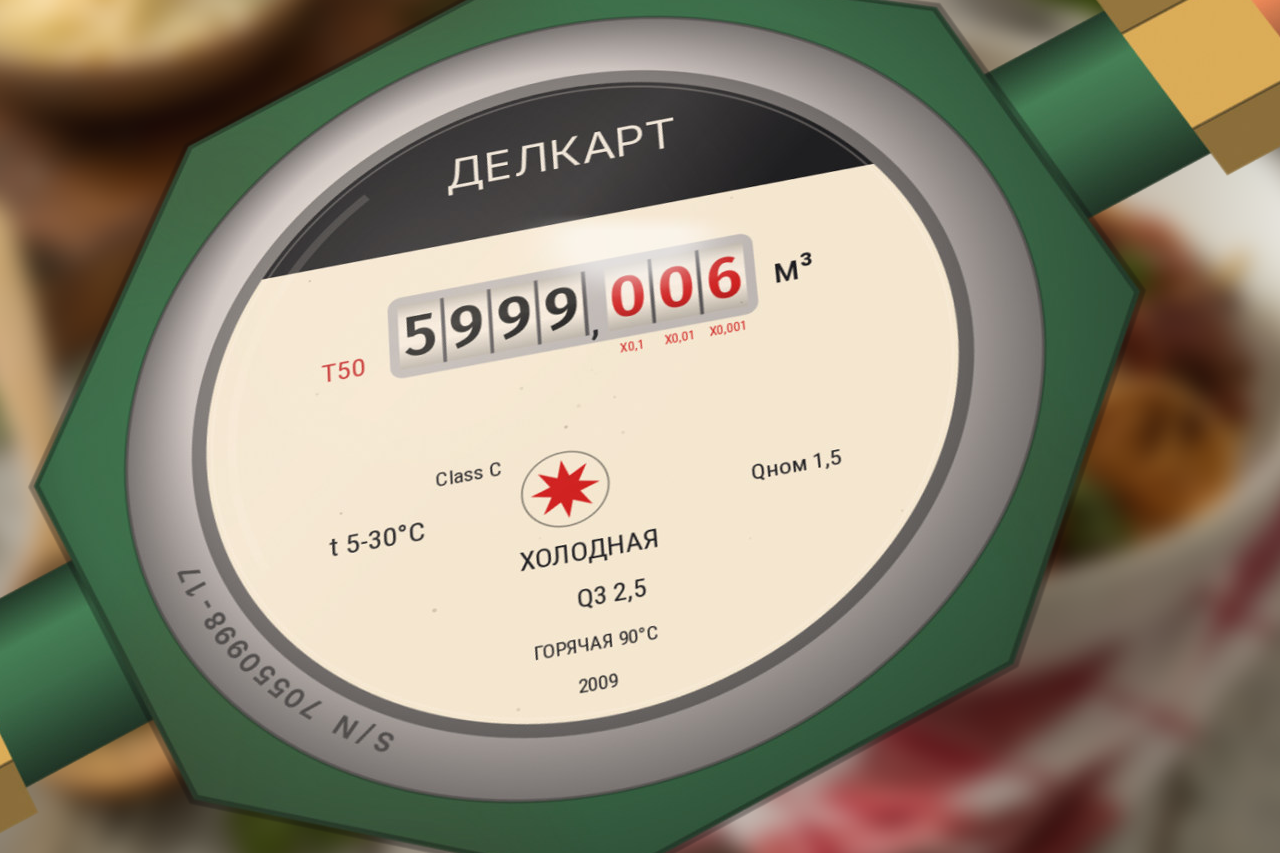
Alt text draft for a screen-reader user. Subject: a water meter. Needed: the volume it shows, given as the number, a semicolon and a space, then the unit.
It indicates 5999.006; m³
